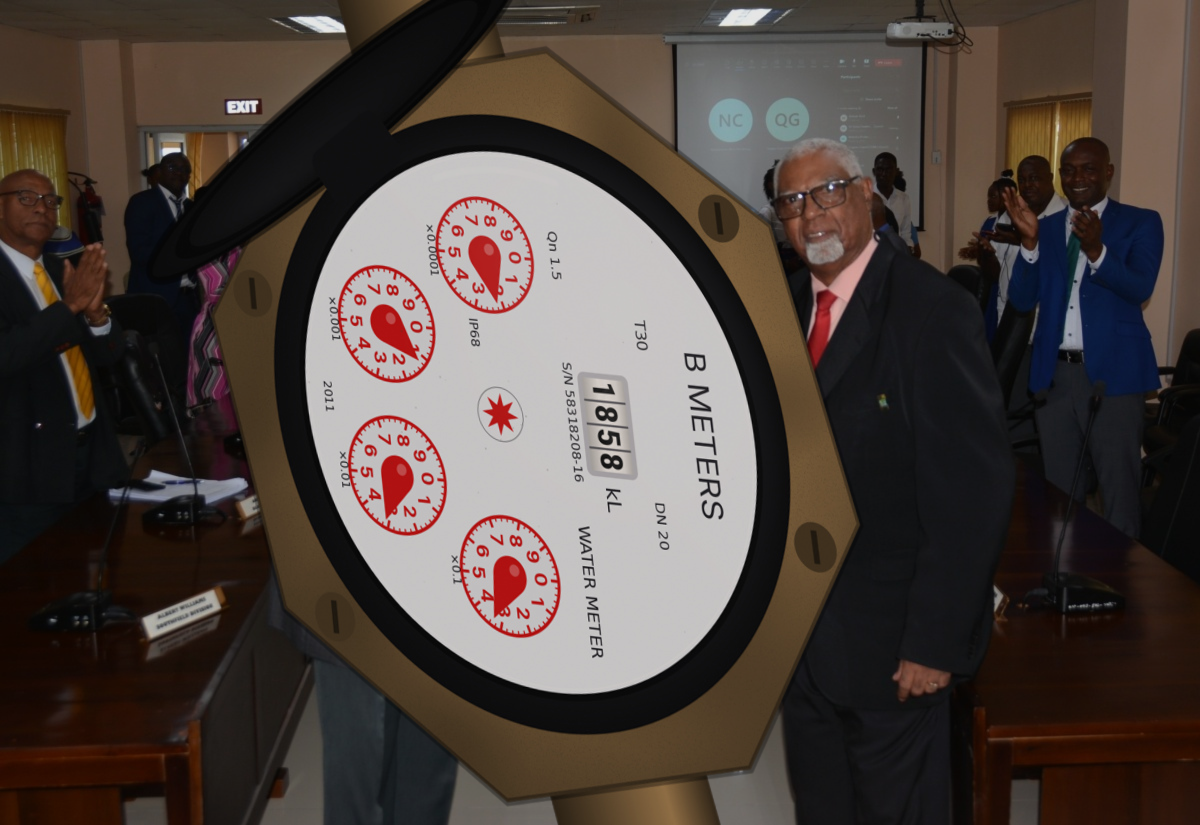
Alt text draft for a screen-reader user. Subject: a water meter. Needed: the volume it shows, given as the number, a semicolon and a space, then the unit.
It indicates 1858.3312; kL
